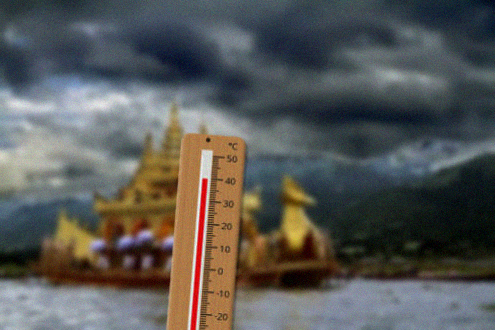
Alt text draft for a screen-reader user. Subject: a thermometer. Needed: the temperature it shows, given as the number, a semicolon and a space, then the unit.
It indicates 40; °C
